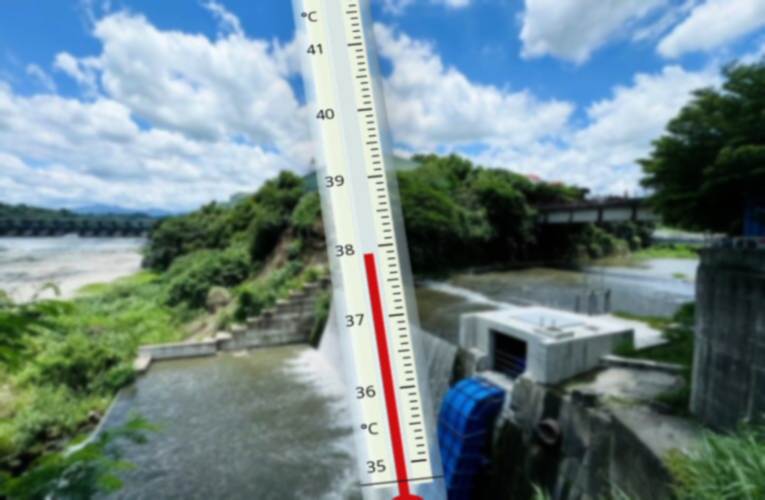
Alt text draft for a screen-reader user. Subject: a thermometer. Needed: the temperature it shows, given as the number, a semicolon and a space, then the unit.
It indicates 37.9; °C
